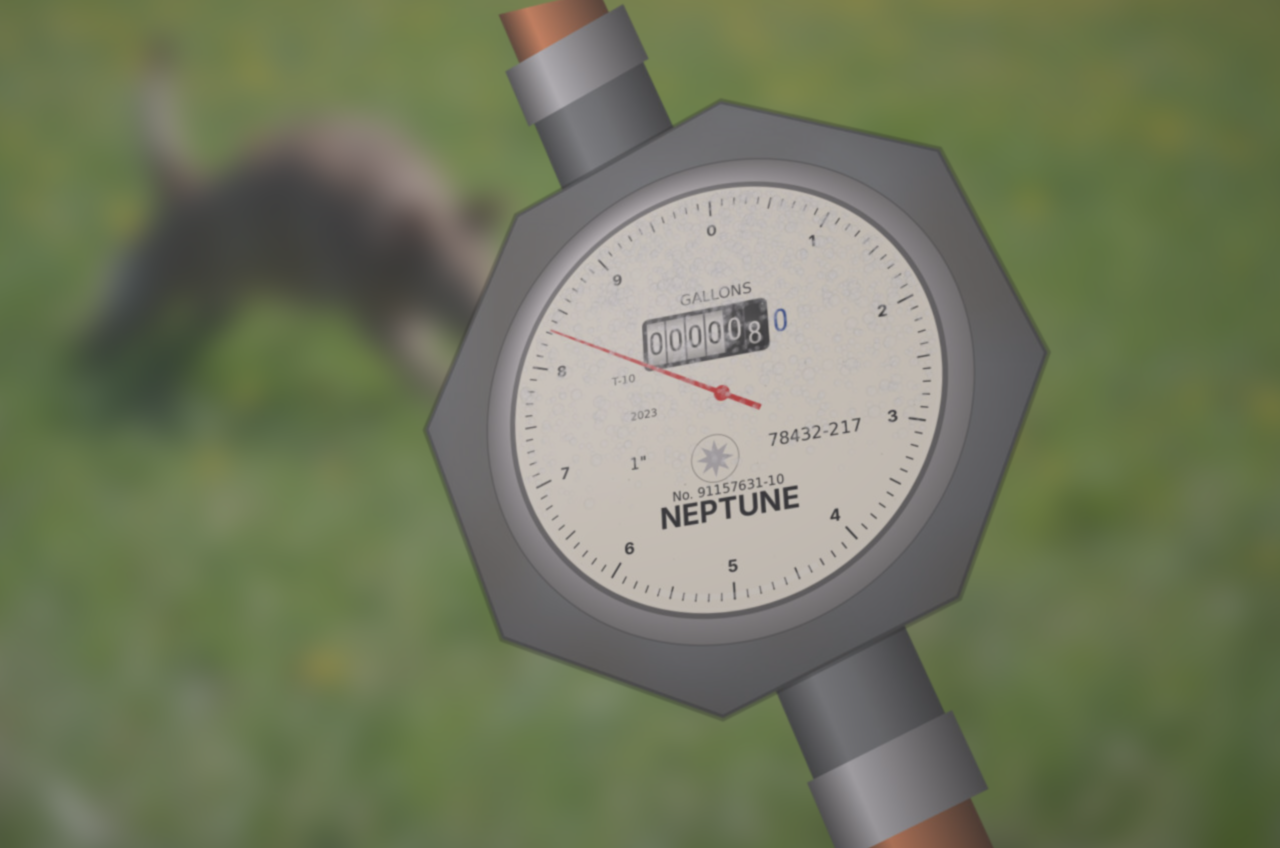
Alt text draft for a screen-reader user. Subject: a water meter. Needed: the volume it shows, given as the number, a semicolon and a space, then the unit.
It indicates 78.3; gal
